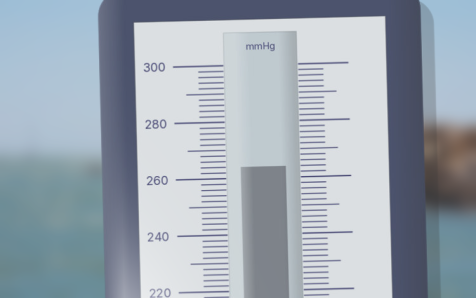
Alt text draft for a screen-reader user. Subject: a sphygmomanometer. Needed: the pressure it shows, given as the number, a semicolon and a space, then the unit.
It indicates 264; mmHg
